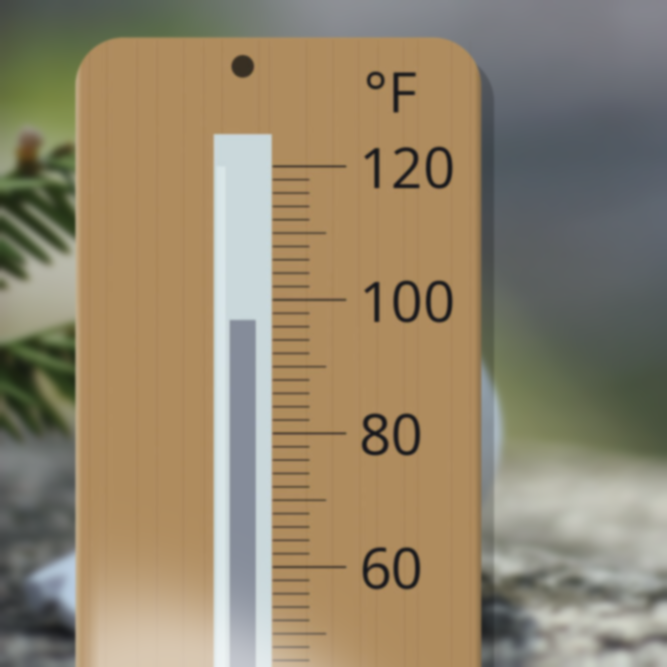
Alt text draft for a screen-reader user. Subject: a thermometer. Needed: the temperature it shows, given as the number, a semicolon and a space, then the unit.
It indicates 97; °F
